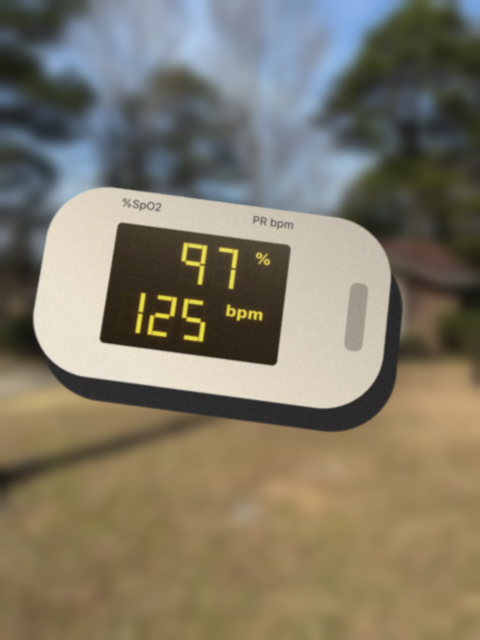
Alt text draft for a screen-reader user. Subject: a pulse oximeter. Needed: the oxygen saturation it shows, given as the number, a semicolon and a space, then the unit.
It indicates 97; %
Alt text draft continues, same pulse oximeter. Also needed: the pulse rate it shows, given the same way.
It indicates 125; bpm
